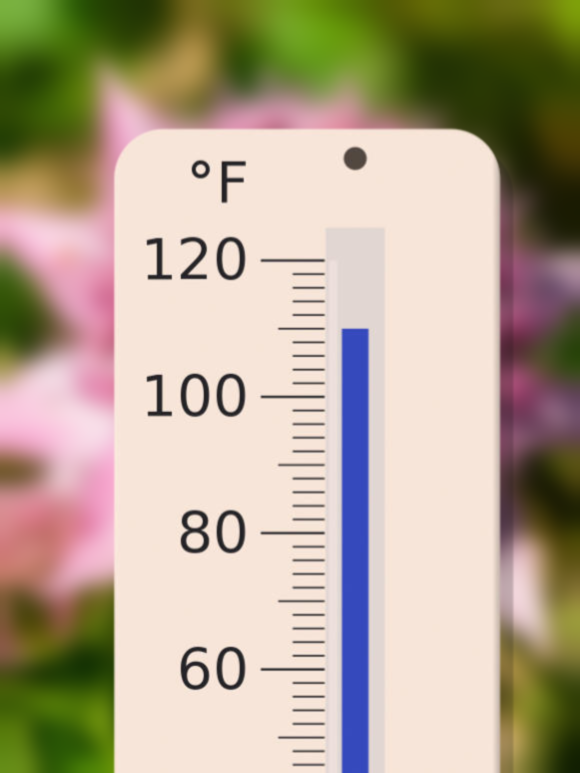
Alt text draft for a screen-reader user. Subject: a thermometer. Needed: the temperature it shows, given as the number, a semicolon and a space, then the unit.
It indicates 110; °F
